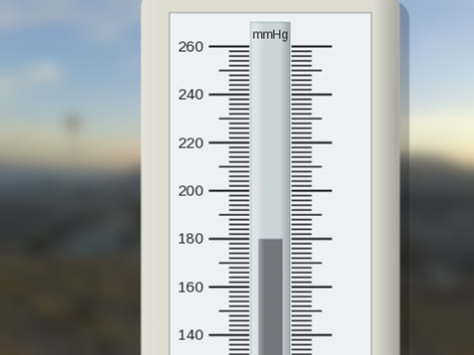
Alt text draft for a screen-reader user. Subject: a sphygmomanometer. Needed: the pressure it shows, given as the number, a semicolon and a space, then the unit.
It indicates 180; mmHg
